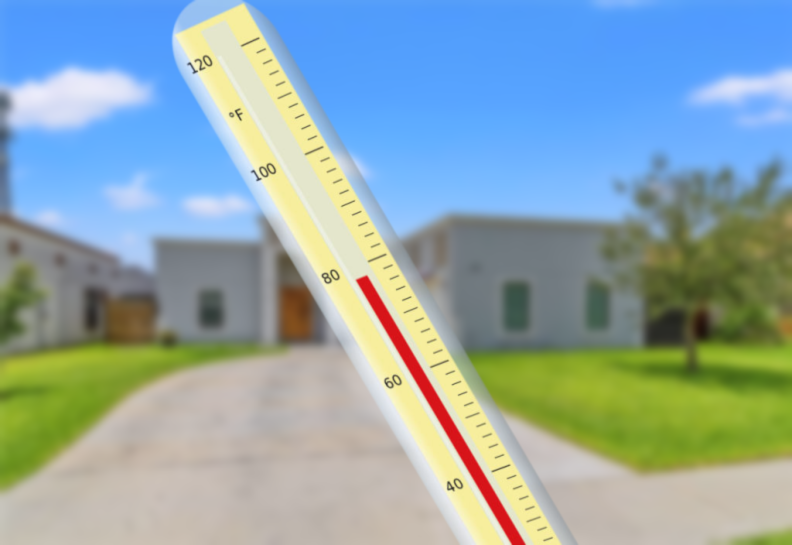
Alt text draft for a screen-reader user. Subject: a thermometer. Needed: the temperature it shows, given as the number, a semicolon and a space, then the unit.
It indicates 78; °F
